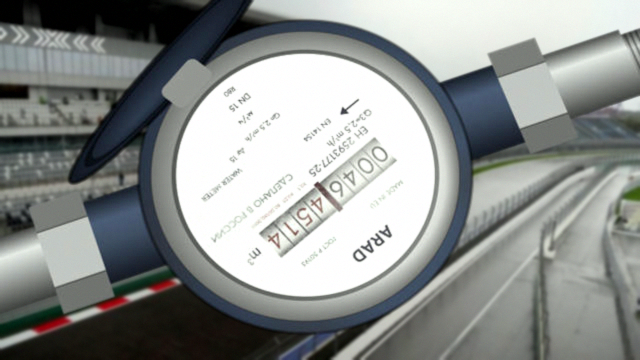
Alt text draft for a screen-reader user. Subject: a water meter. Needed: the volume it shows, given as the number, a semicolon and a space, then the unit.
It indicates 46.4514; m³
